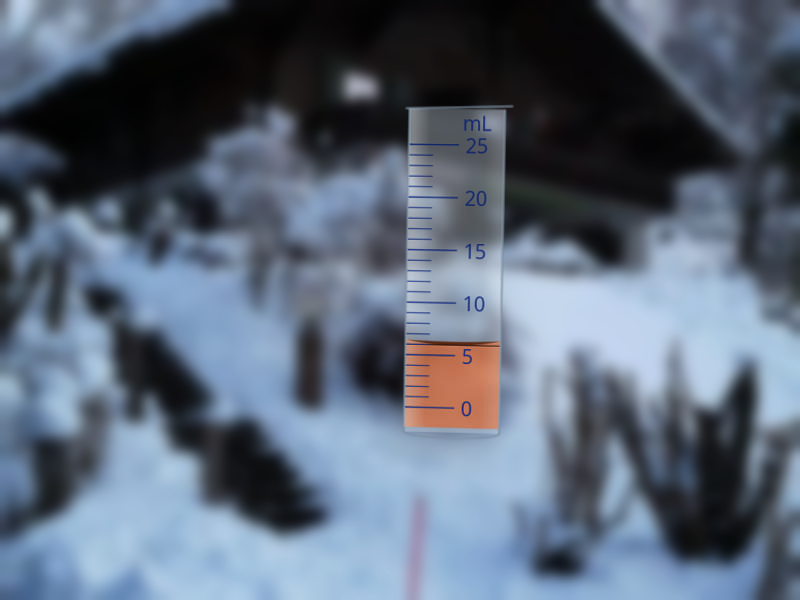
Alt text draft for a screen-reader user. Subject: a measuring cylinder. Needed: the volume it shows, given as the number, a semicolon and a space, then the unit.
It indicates 6; mL
